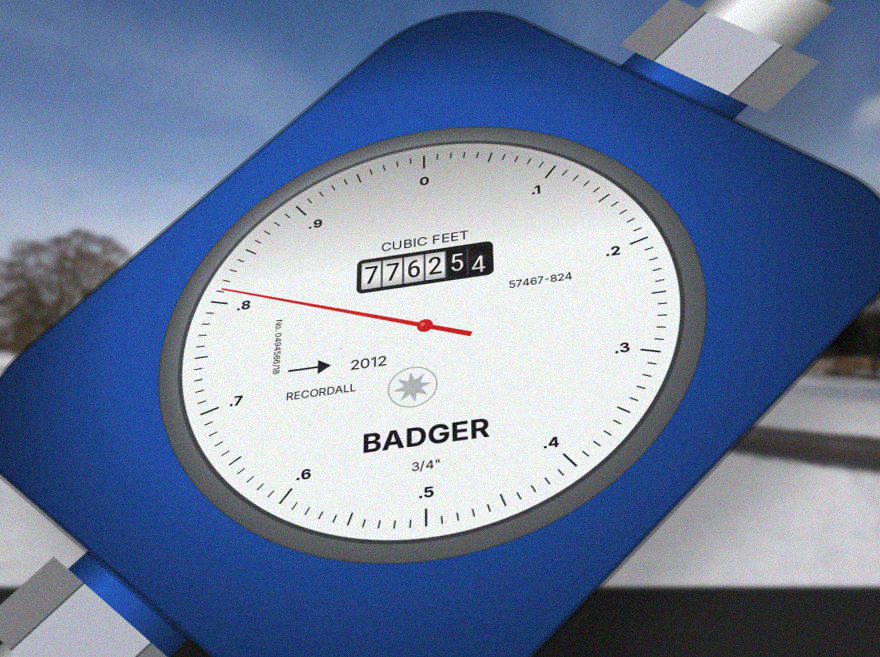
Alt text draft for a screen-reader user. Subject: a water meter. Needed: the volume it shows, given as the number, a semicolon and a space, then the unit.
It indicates 776253.81; ft³
